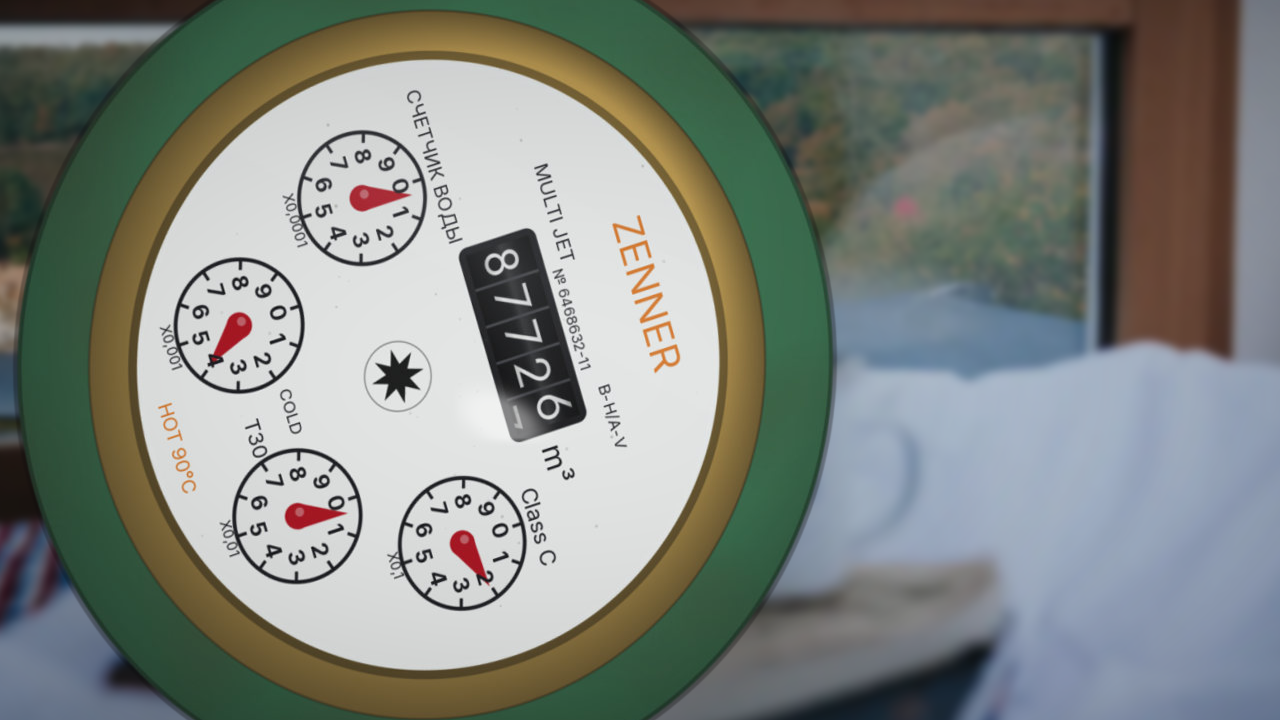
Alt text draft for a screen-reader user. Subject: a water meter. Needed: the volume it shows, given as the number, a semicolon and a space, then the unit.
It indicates 87726.2040; m³
